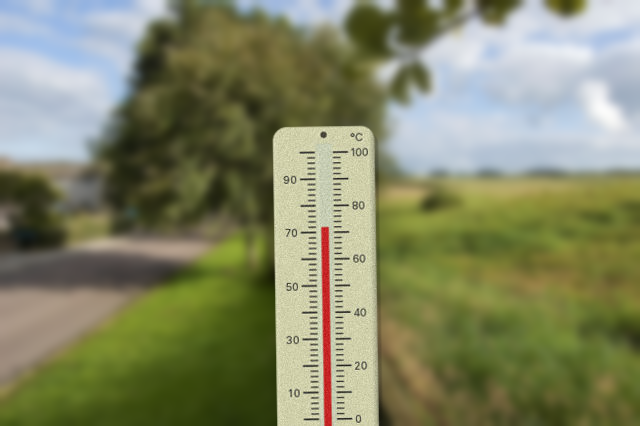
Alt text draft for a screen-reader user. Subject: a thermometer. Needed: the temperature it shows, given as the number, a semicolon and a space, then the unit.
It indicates 72; °C
